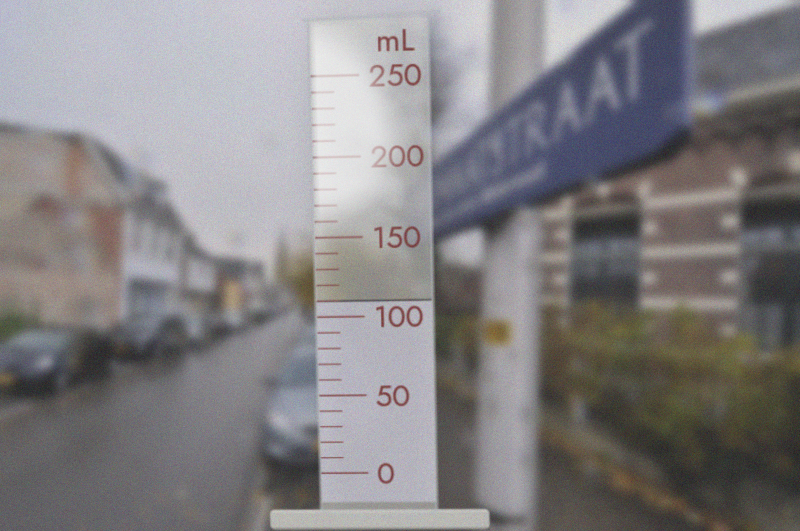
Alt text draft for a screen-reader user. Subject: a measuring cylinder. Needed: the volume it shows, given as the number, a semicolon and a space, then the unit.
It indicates 110; mL
